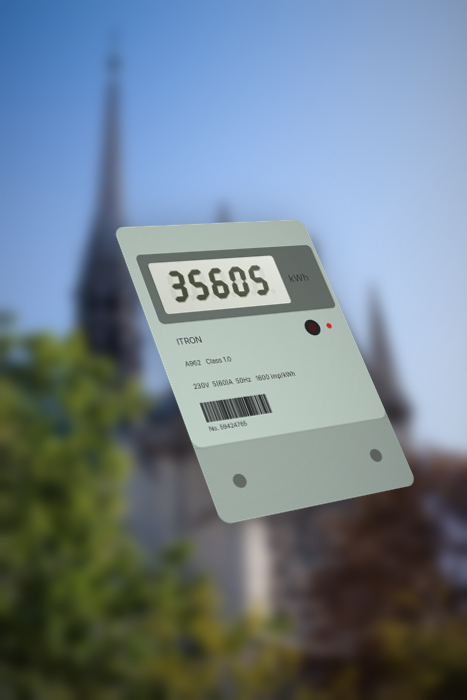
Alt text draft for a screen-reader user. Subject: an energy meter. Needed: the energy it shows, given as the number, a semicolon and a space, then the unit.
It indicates 35605; kWh
